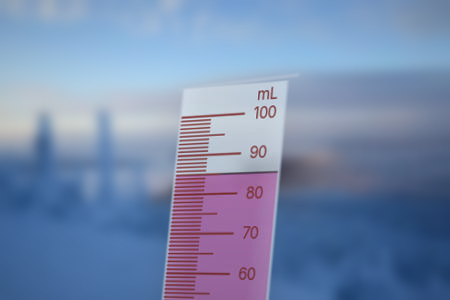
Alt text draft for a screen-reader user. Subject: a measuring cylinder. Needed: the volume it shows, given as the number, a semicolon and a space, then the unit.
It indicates 85; mL
